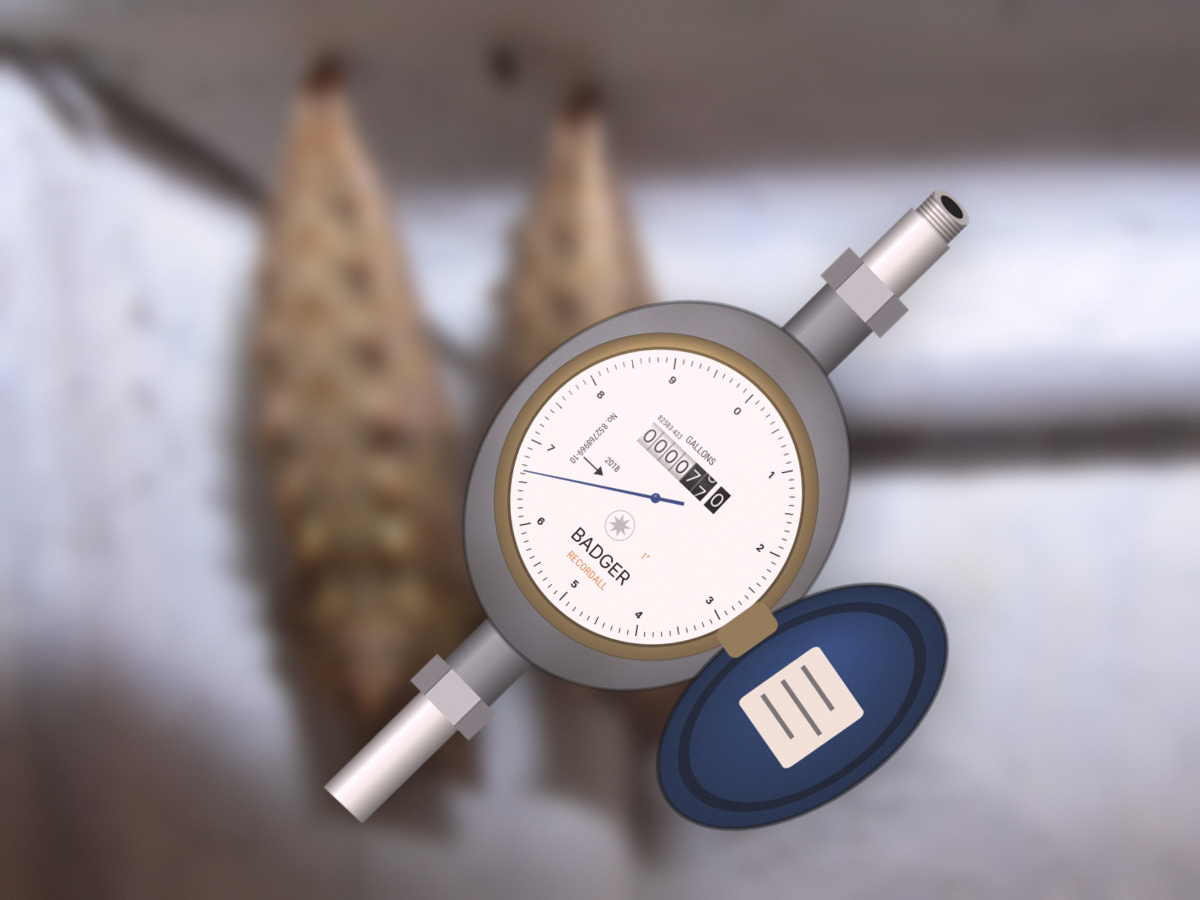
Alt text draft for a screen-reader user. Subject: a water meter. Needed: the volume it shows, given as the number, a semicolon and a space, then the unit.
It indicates 766.6; gal
